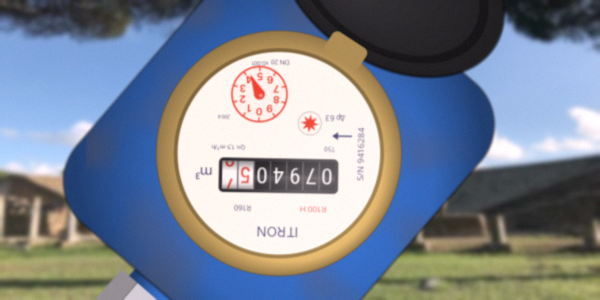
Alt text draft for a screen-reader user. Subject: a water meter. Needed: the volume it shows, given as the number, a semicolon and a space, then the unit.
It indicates 7940.574; m³
